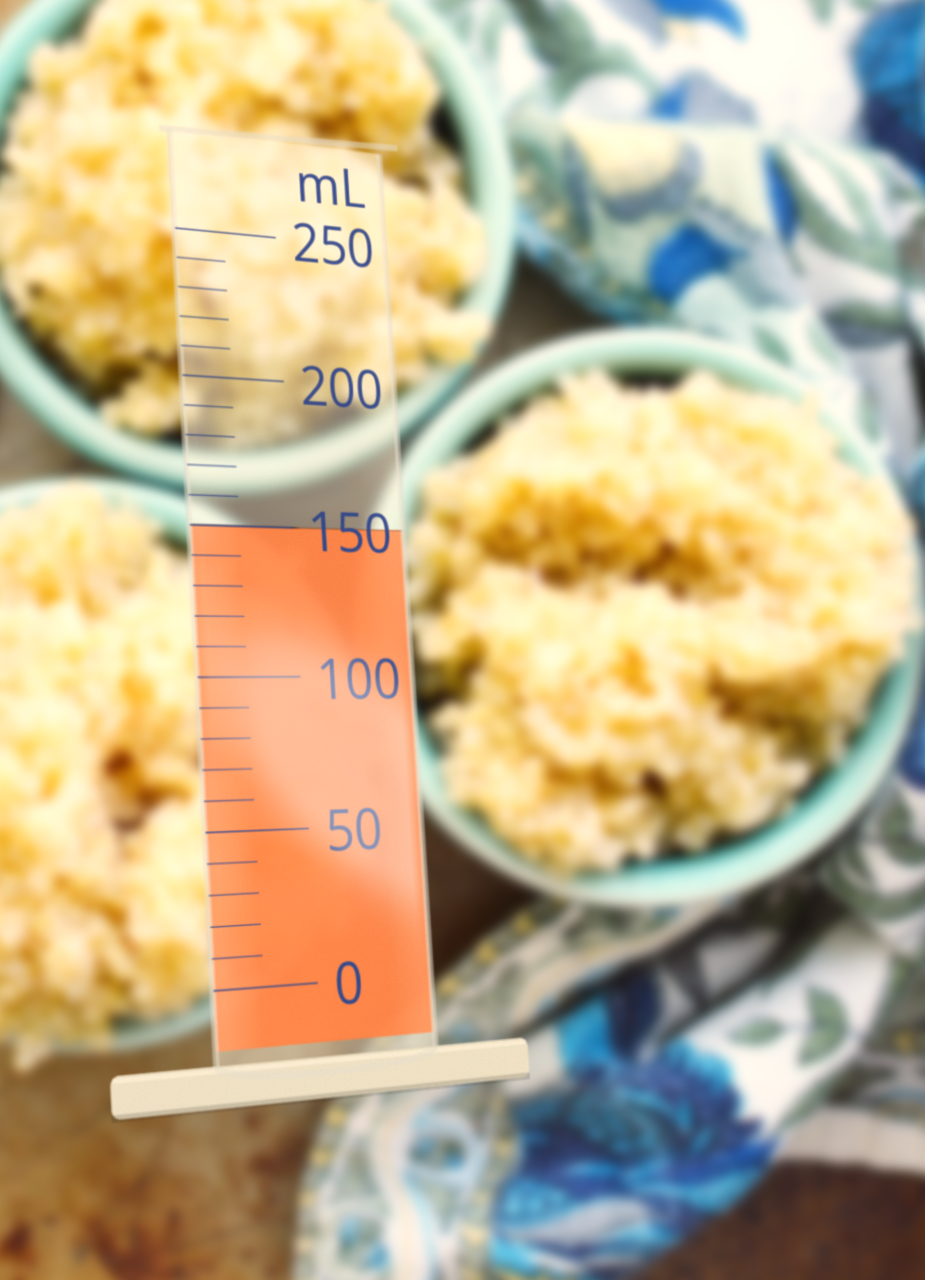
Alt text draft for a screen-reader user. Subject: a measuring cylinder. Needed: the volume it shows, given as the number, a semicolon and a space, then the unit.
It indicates 150; mL
